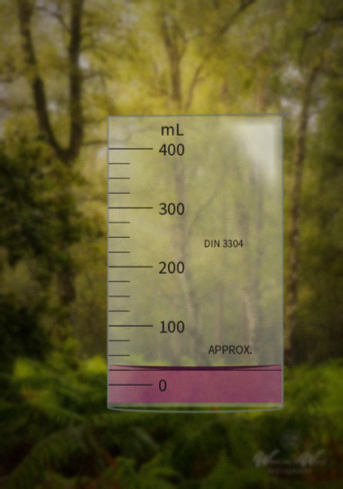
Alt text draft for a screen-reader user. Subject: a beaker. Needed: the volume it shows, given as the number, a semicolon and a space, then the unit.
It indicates 25; mL
